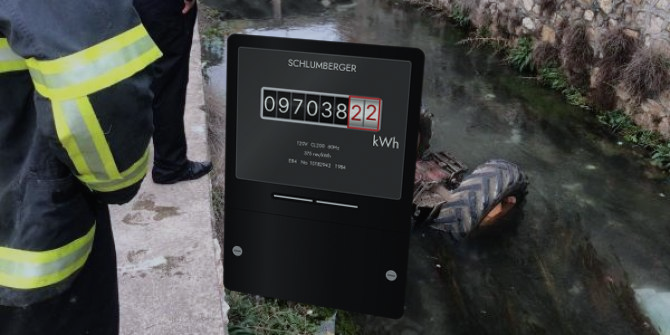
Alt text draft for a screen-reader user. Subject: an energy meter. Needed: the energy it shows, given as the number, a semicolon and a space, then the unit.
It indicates 97038.22; kWh
